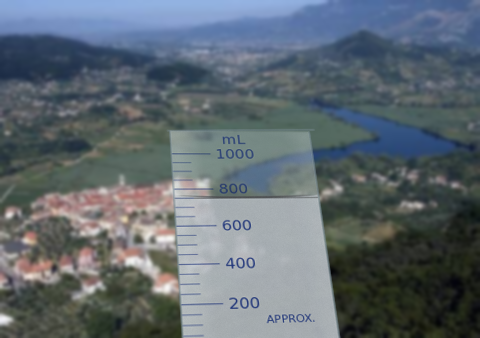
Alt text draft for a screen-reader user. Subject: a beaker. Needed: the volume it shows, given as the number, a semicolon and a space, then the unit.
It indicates 750; mL
